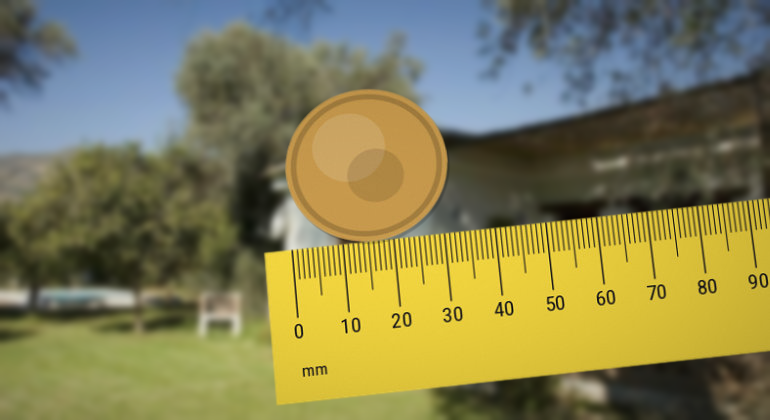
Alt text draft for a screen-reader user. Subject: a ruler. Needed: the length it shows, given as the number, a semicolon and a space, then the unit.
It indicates 32; mm
